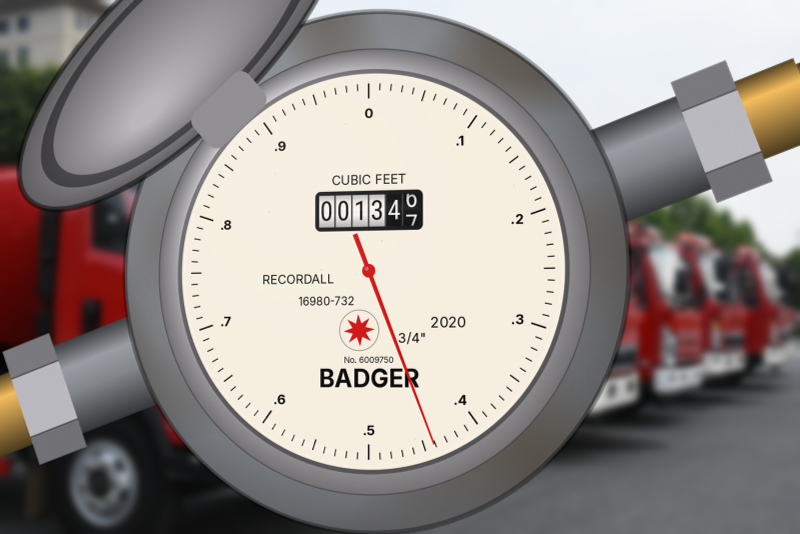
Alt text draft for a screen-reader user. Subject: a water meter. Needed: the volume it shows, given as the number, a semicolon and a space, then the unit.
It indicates 1346.44; ft³
